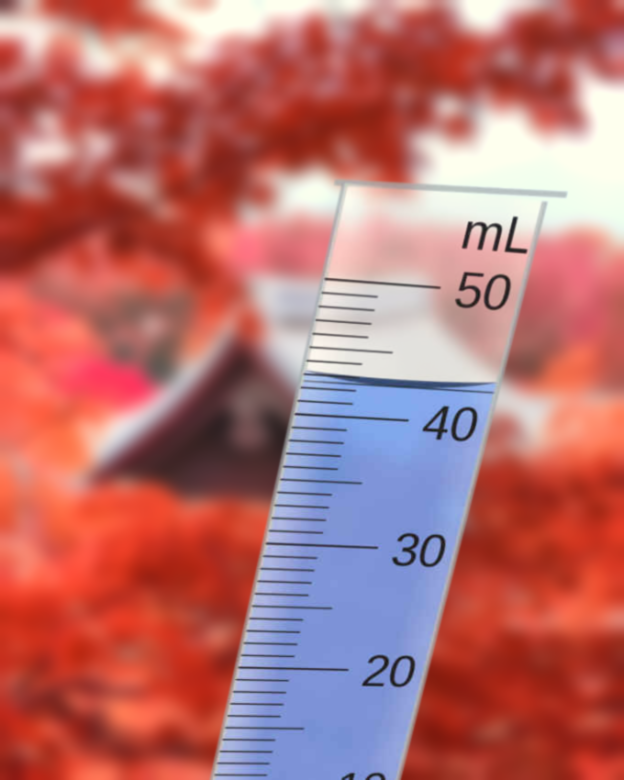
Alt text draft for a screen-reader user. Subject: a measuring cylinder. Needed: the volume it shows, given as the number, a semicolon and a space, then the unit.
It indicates 42.5; mL
